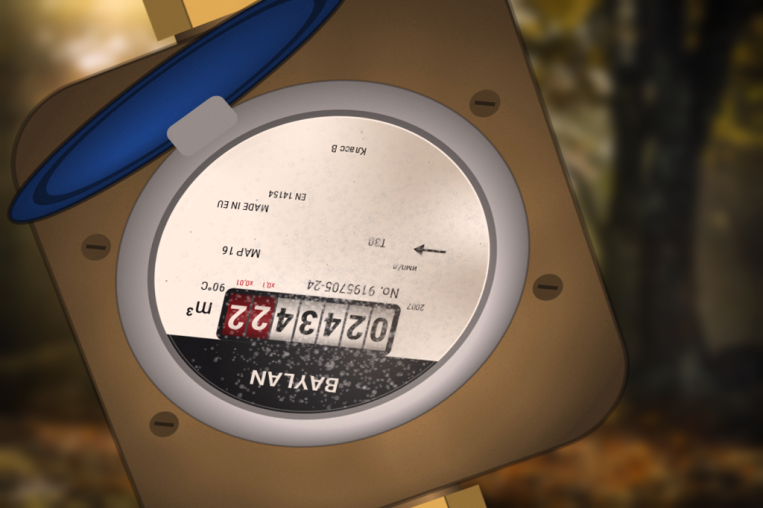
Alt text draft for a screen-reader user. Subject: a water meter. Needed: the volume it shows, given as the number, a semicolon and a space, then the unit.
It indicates 2434.22; m³
